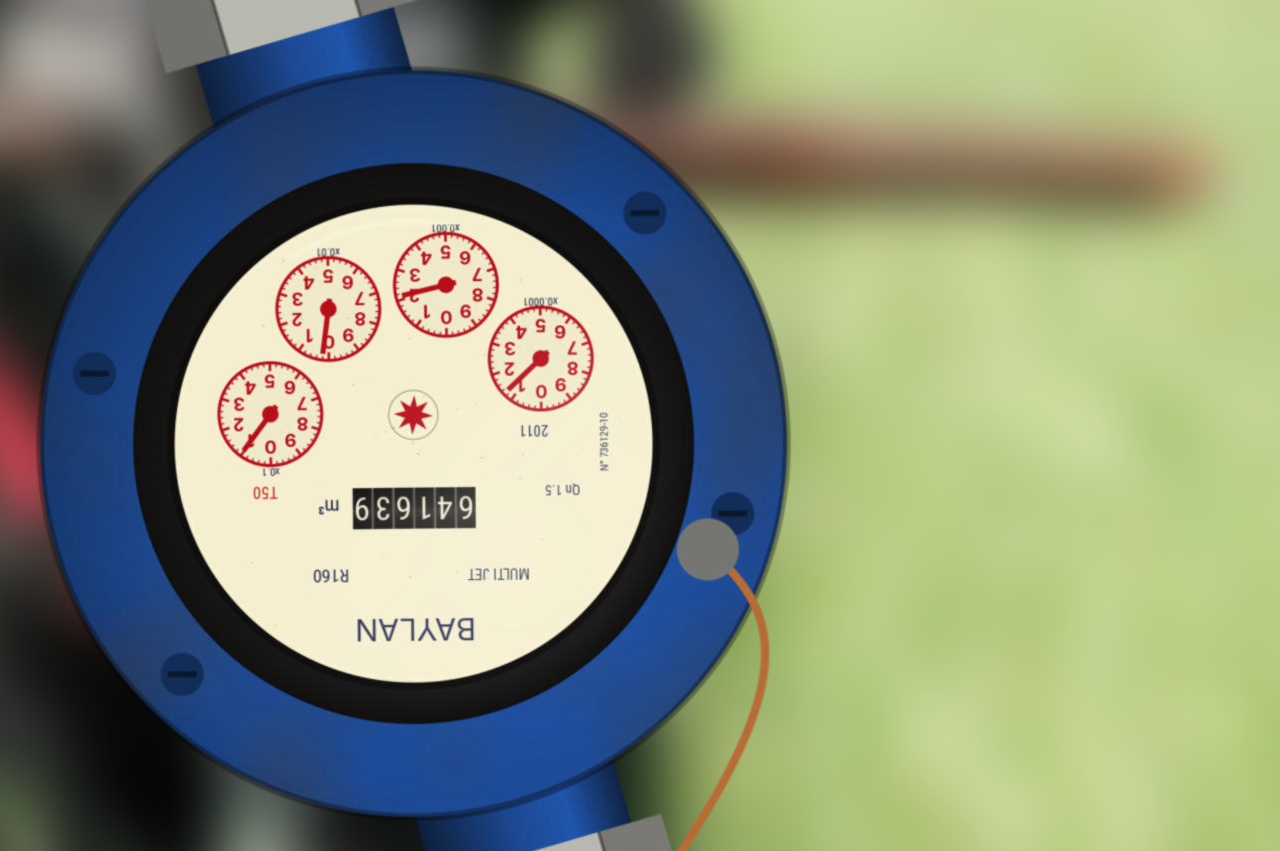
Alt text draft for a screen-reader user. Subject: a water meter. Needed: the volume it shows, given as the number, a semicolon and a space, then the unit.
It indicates 641639.1021; m³
